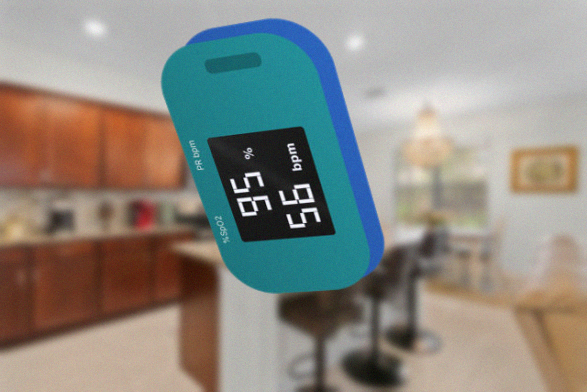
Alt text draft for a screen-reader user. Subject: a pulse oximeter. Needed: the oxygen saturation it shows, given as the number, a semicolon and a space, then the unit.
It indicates 95; %
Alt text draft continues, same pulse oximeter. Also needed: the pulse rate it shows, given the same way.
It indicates 56; bpm
